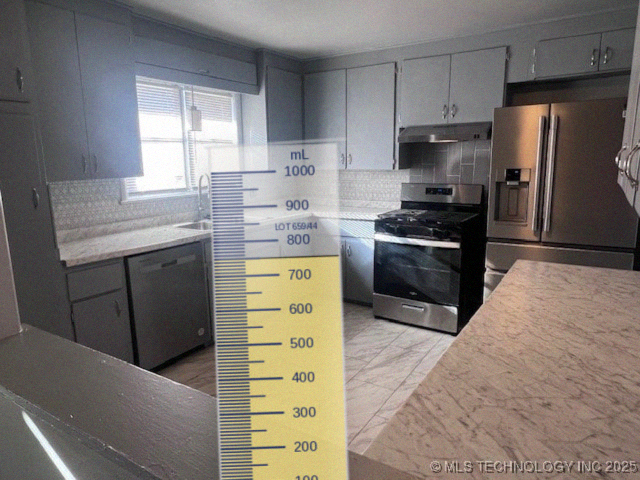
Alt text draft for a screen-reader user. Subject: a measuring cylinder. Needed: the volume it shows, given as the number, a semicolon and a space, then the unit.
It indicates 750; mL
